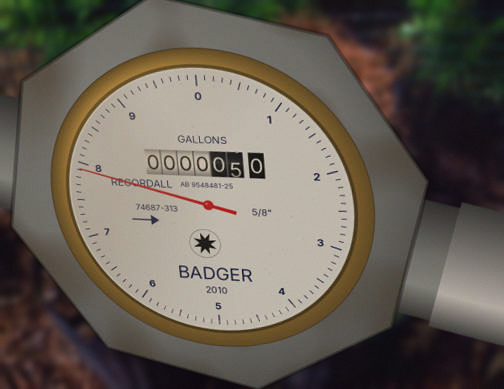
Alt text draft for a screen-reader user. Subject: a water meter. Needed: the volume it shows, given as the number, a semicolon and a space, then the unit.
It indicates 47.9; gal
